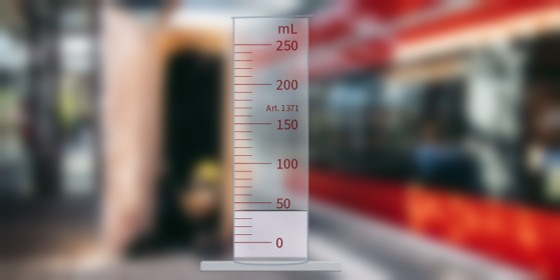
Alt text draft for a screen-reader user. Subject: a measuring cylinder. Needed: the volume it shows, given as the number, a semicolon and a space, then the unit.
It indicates 40; mL
